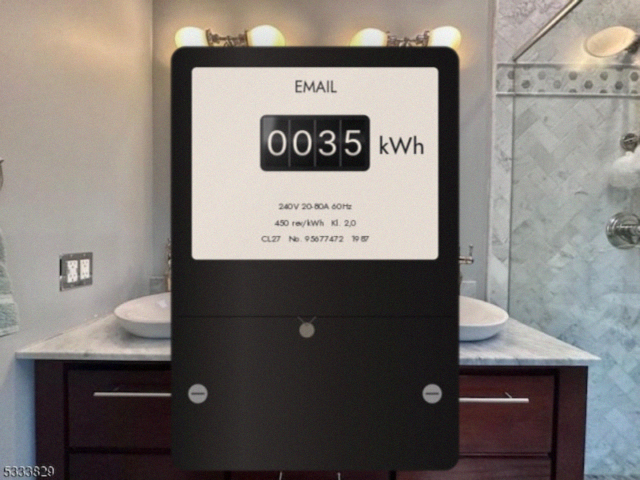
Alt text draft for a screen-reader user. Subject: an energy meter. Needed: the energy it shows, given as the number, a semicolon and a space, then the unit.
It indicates 35; kWh
